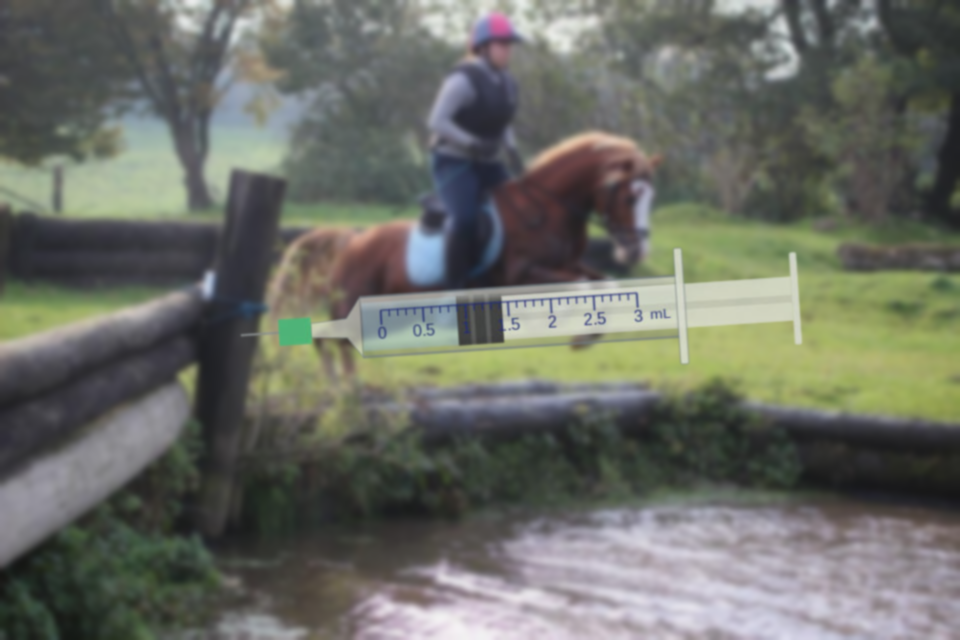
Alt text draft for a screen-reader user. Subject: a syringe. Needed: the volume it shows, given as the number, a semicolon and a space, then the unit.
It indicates 0.9; mL
